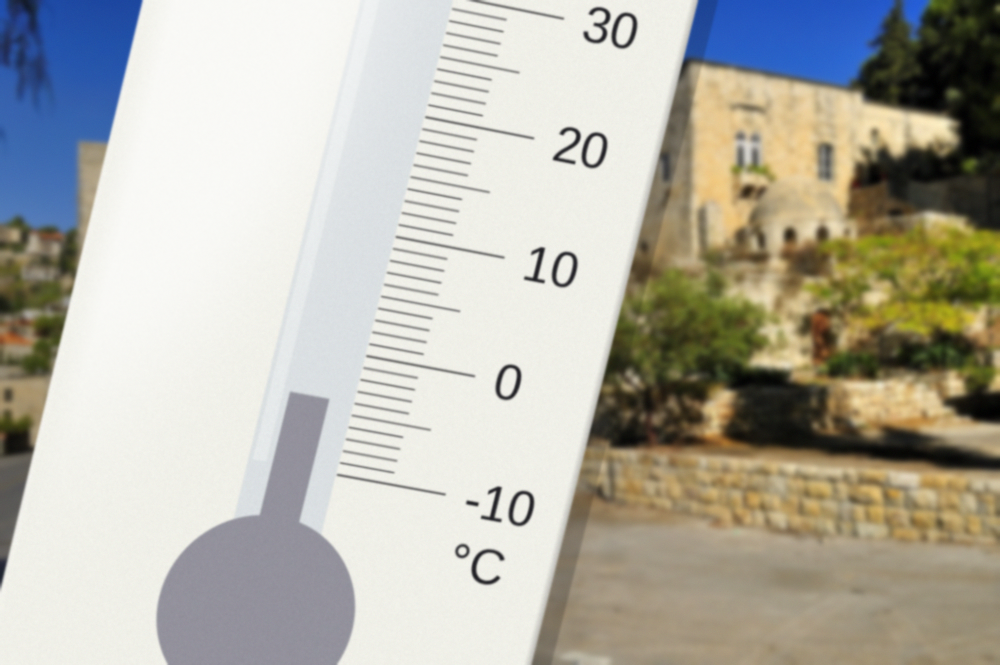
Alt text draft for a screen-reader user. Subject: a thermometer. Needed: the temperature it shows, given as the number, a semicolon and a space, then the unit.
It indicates -4; °C
